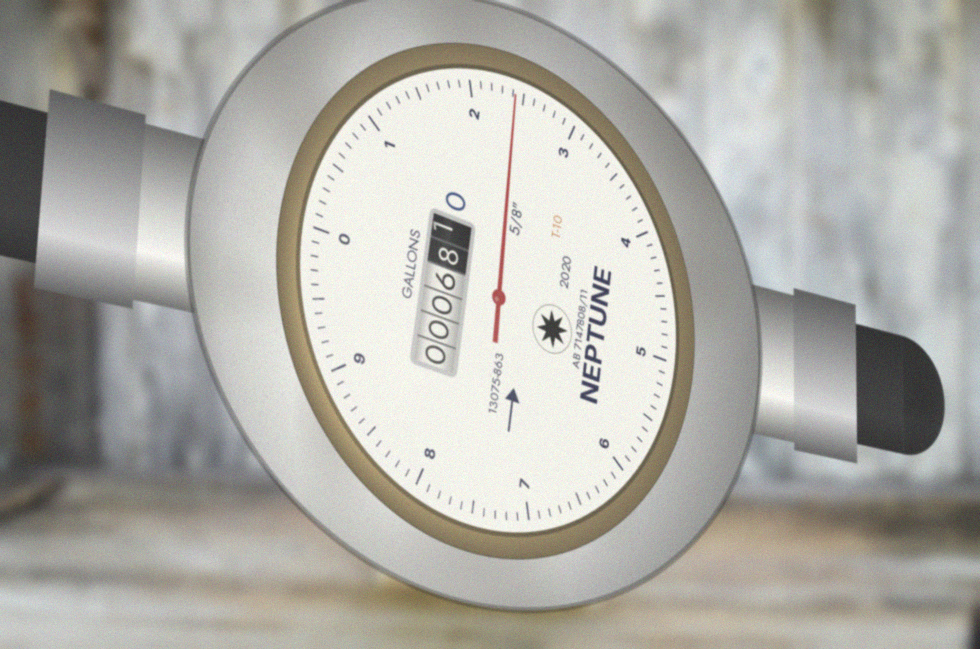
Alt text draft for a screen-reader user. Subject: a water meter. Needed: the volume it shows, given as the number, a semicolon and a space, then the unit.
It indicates 6812.4; gal
